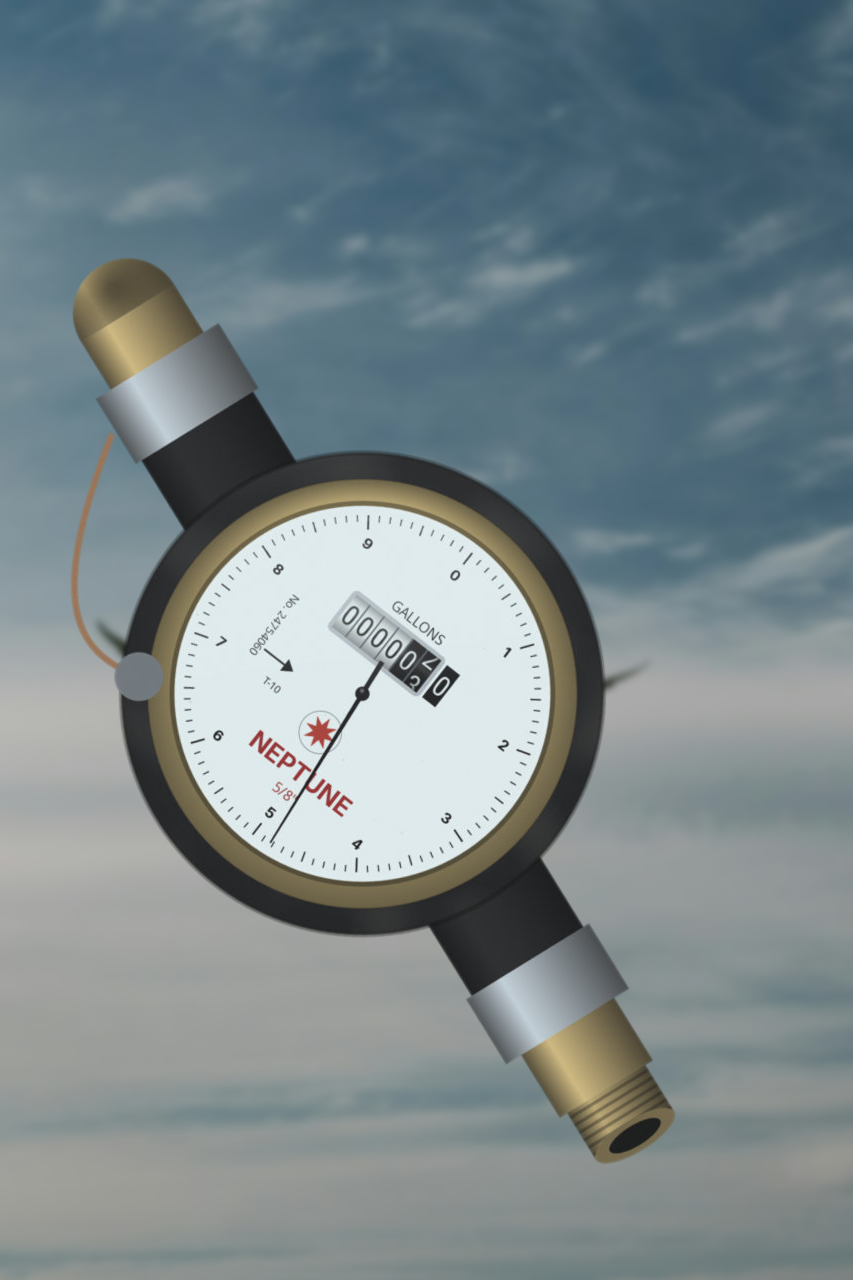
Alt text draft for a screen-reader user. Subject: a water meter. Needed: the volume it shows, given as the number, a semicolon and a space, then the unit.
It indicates 24.8; gal
